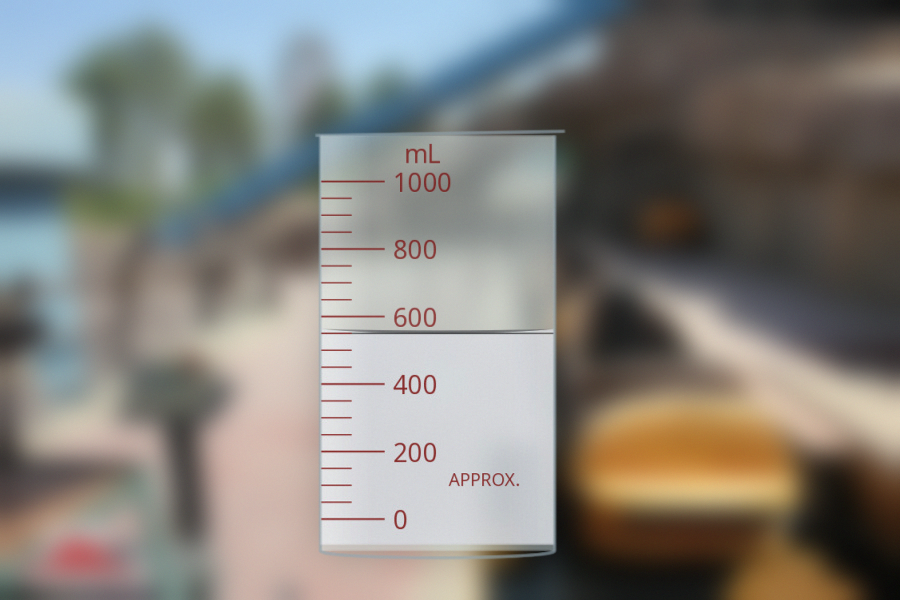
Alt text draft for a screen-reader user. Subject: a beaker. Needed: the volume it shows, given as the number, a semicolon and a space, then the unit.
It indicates 550; mL
